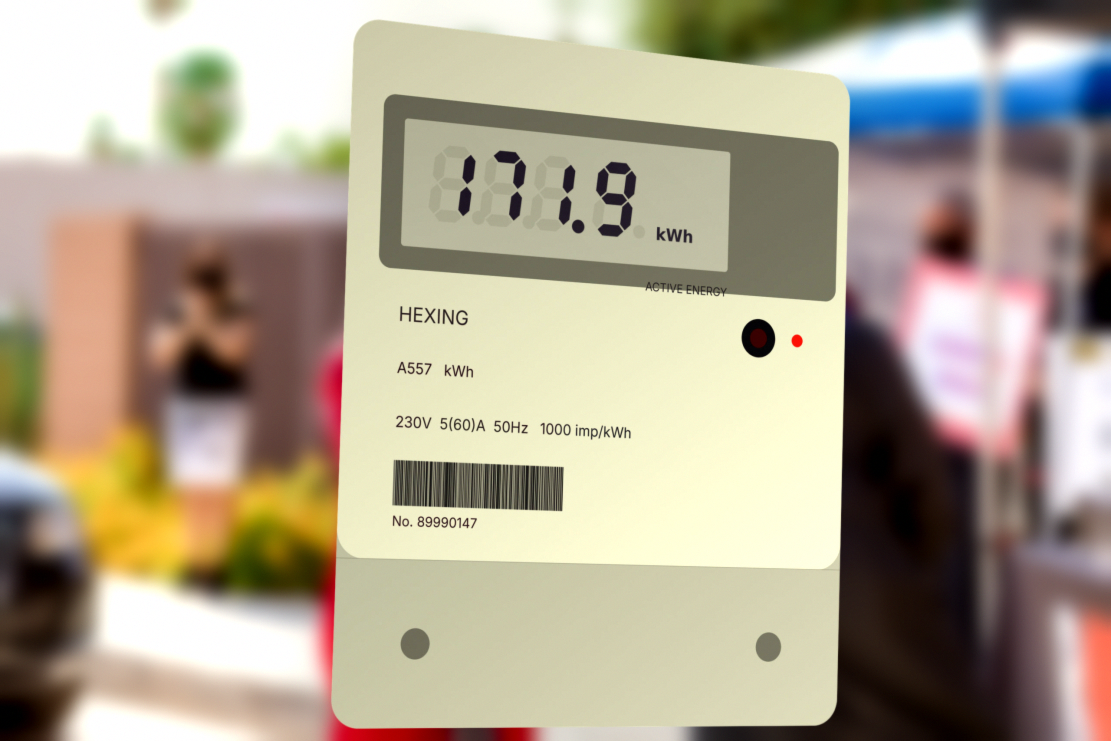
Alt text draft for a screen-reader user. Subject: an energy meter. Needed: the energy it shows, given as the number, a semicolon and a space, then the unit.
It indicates 171.9; kWh
